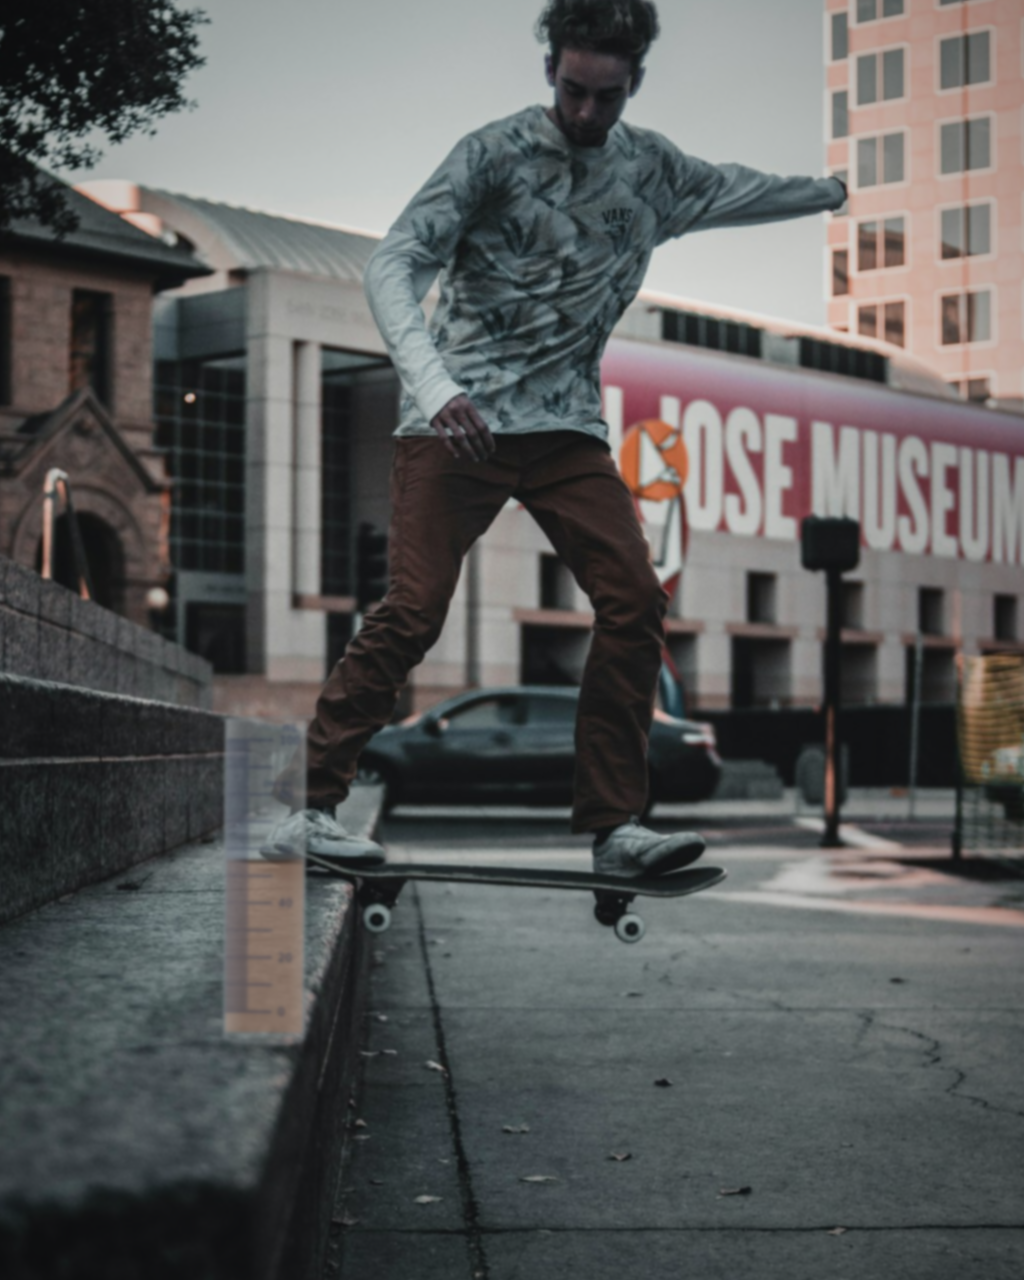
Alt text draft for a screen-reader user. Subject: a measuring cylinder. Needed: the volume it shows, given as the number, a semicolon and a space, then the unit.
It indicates 55; mL
